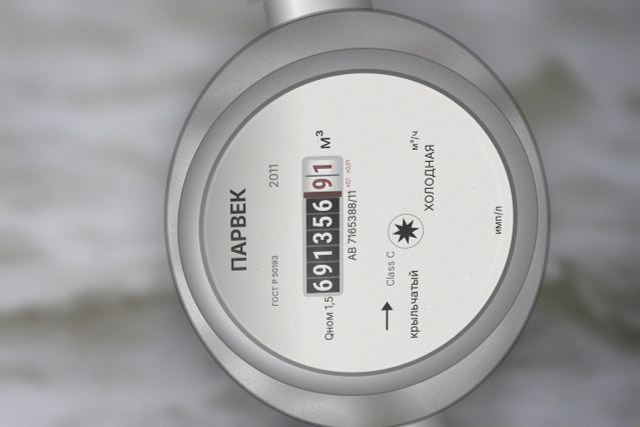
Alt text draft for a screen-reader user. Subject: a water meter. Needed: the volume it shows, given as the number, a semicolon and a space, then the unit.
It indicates 691356.91; m³
